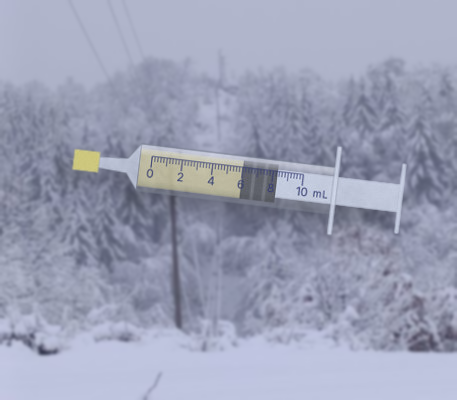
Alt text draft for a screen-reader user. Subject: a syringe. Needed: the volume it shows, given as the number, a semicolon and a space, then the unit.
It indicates 6; mL
